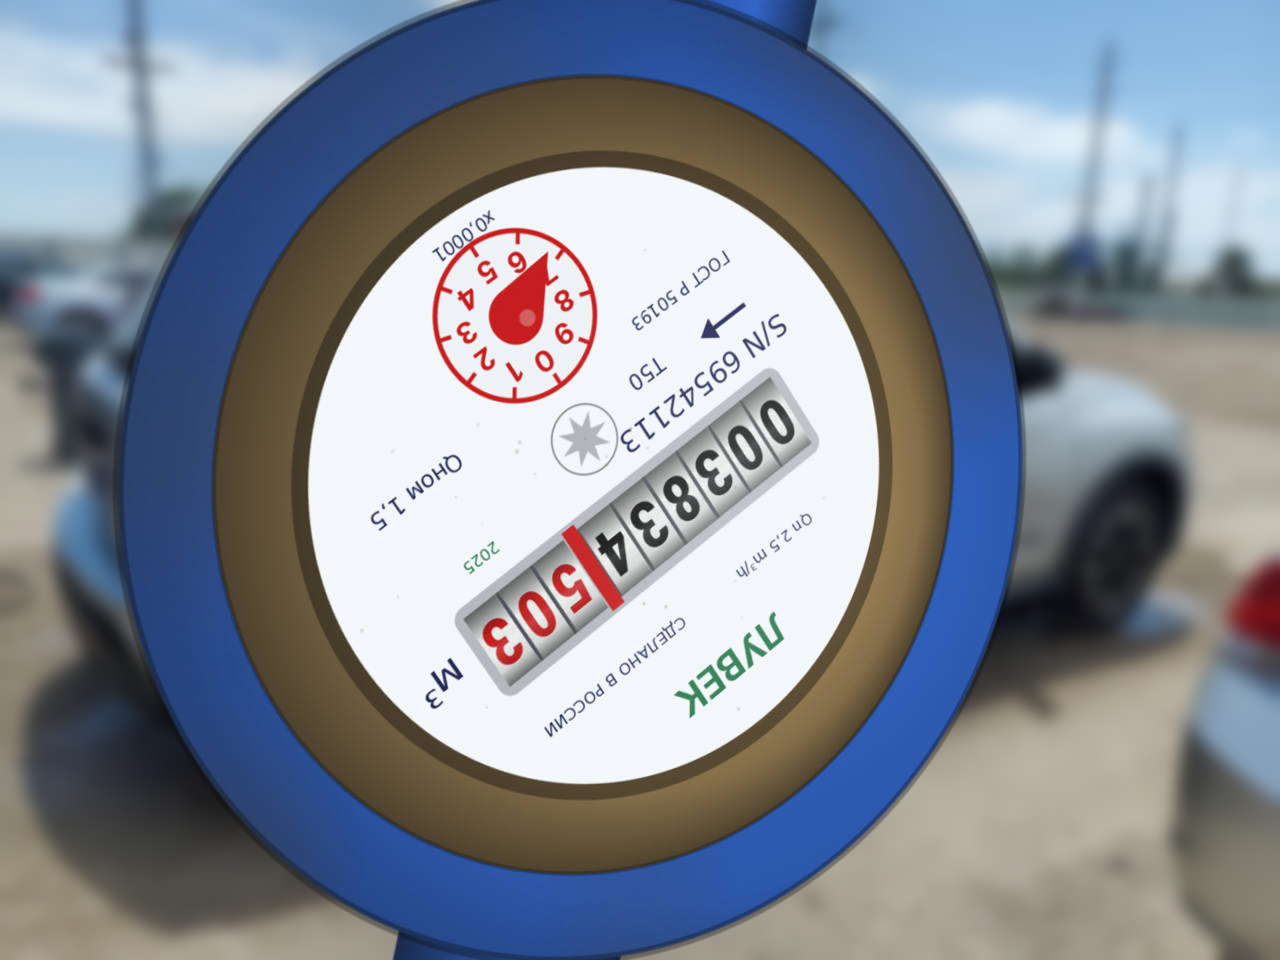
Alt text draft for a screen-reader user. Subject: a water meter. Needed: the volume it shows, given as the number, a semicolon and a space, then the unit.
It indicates 3834.5036; m³
